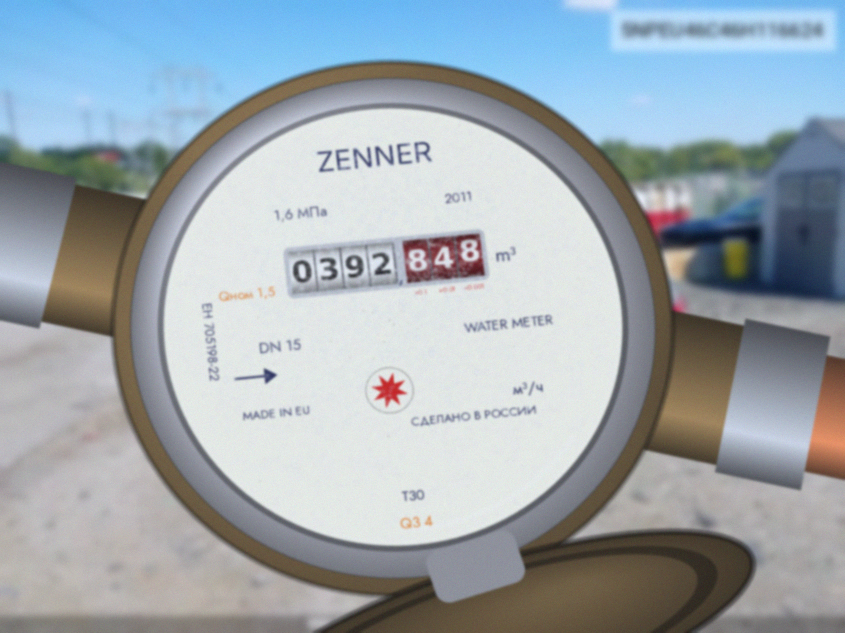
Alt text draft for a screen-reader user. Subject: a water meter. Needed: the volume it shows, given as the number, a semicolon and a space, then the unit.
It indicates 392.848; m³
